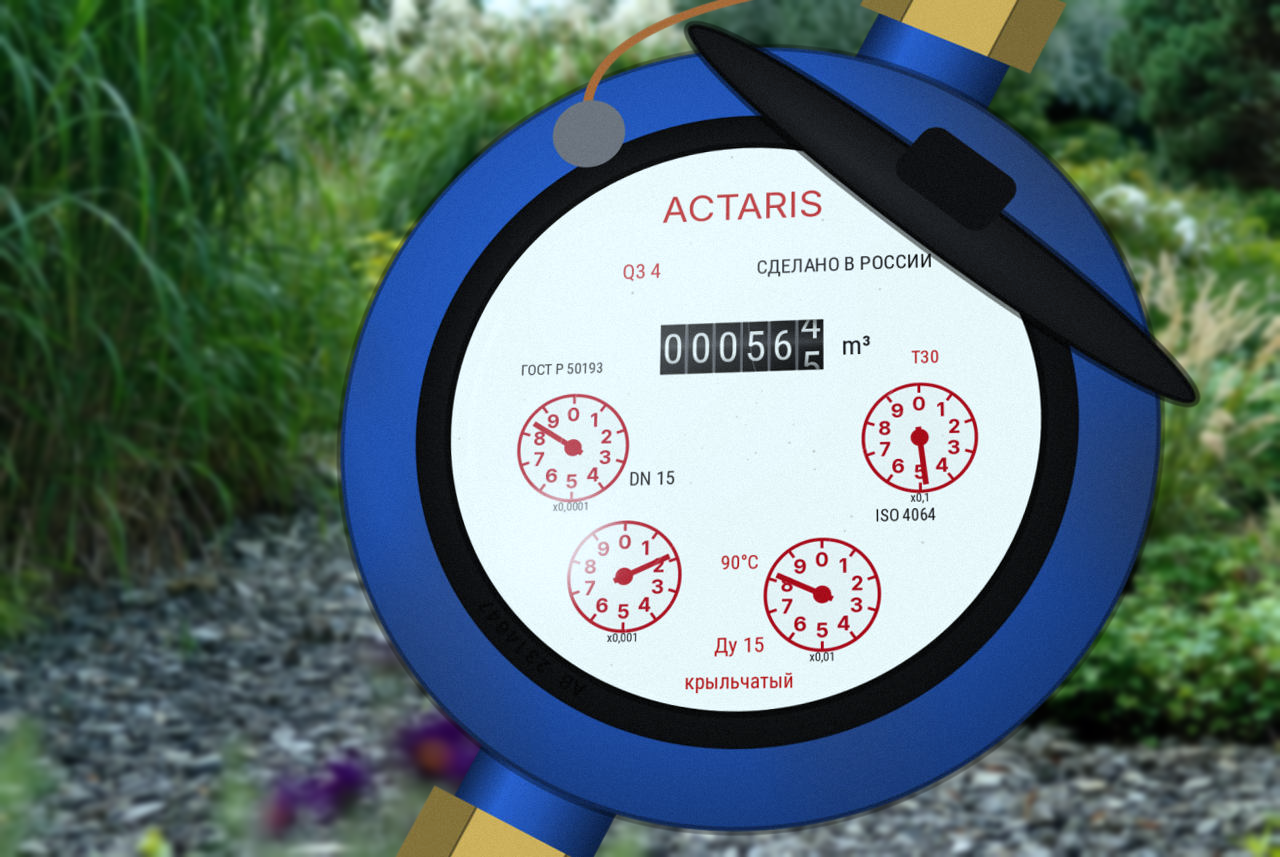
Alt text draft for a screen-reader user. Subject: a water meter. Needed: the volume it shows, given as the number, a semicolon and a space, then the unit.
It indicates 564.4818; m³
